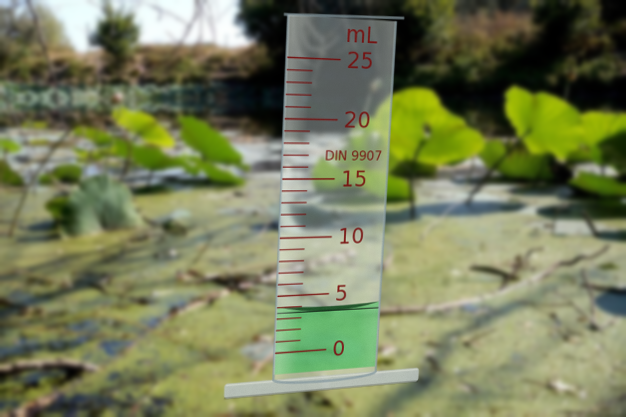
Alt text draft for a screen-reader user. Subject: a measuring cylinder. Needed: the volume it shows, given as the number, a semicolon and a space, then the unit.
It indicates 3.5; mL
